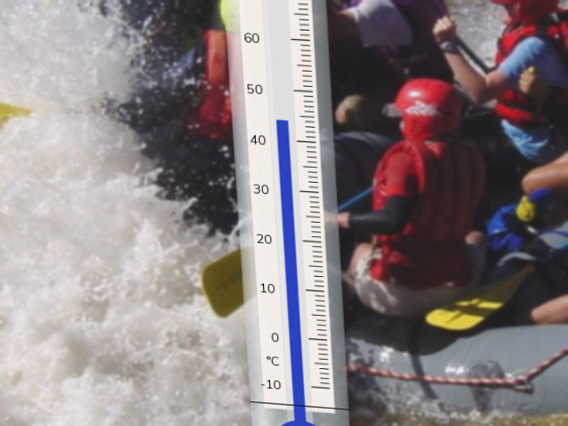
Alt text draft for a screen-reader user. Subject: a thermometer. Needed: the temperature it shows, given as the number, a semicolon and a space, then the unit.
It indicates 44; °C
